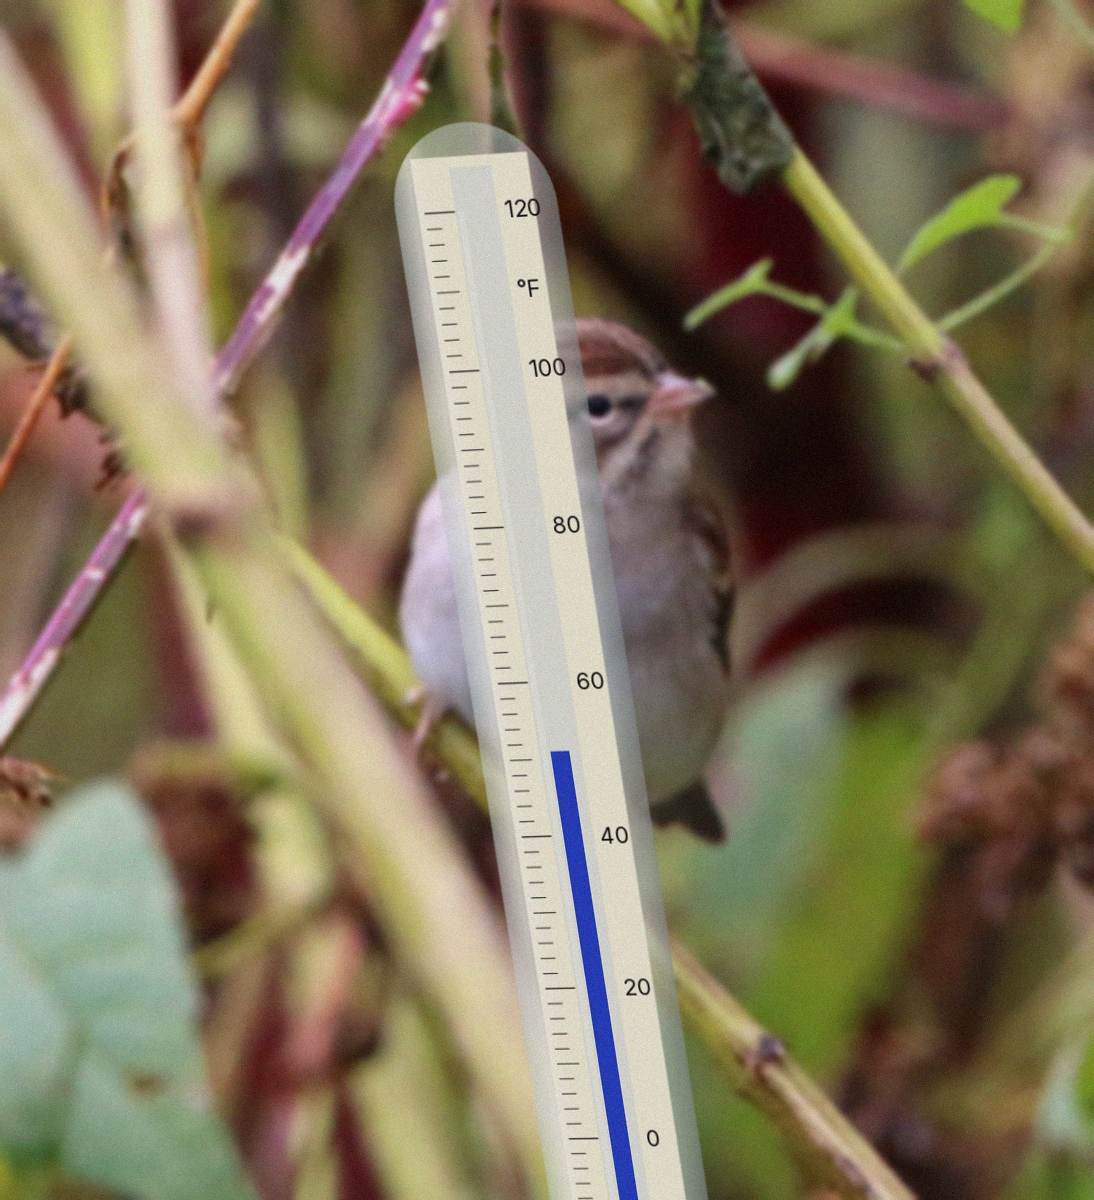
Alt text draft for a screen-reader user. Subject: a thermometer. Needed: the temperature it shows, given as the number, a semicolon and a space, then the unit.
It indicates 51; °F
